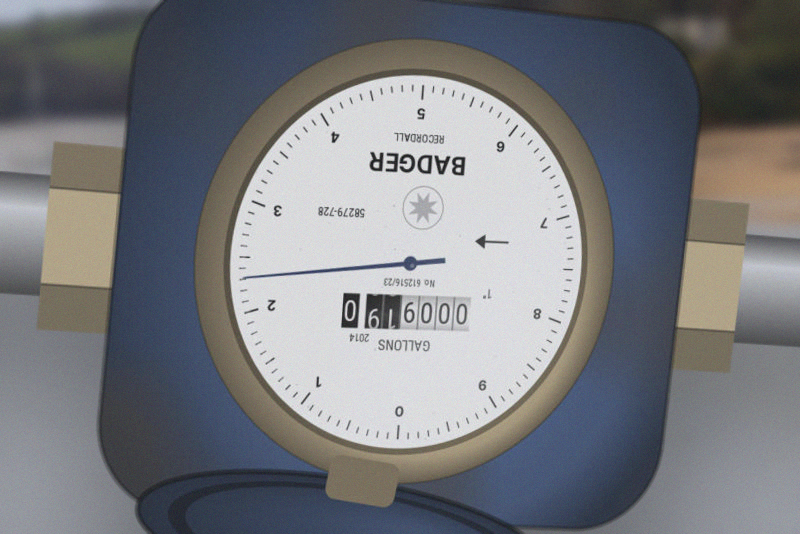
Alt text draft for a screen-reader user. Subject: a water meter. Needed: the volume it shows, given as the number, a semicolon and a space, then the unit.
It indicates 9192.3; gal
